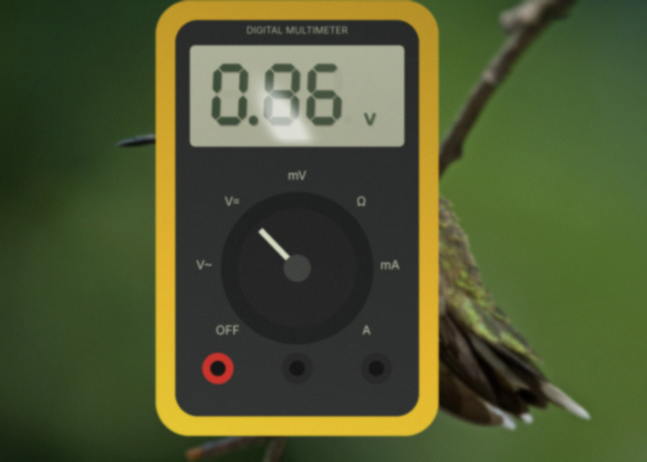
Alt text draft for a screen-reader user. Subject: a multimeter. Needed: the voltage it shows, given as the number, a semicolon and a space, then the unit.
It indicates 0.86; V
